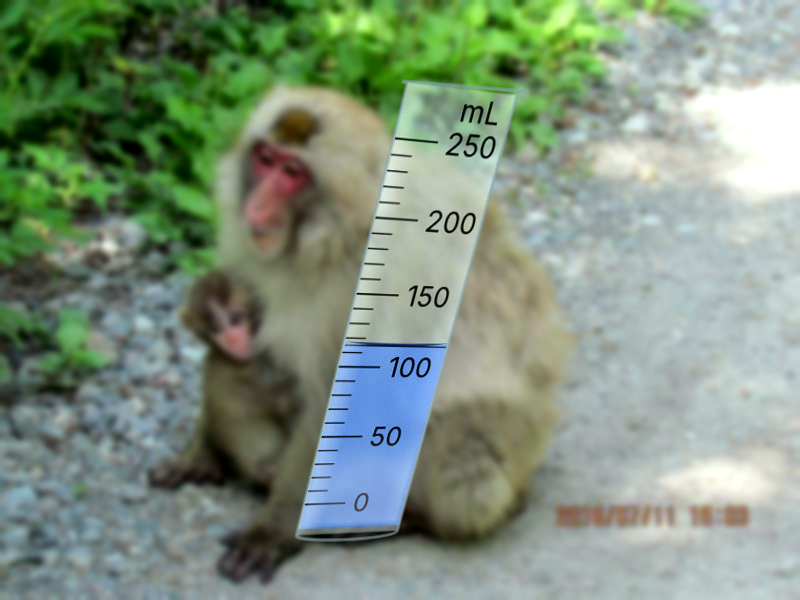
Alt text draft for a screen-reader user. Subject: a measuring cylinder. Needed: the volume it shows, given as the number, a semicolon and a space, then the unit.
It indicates 115; mL
